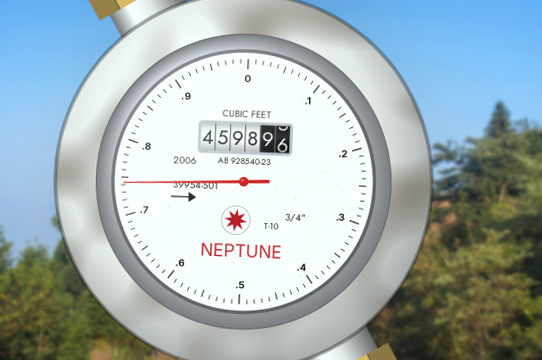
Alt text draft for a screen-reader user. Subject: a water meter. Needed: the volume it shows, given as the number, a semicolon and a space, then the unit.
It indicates 459895.74; ft³
